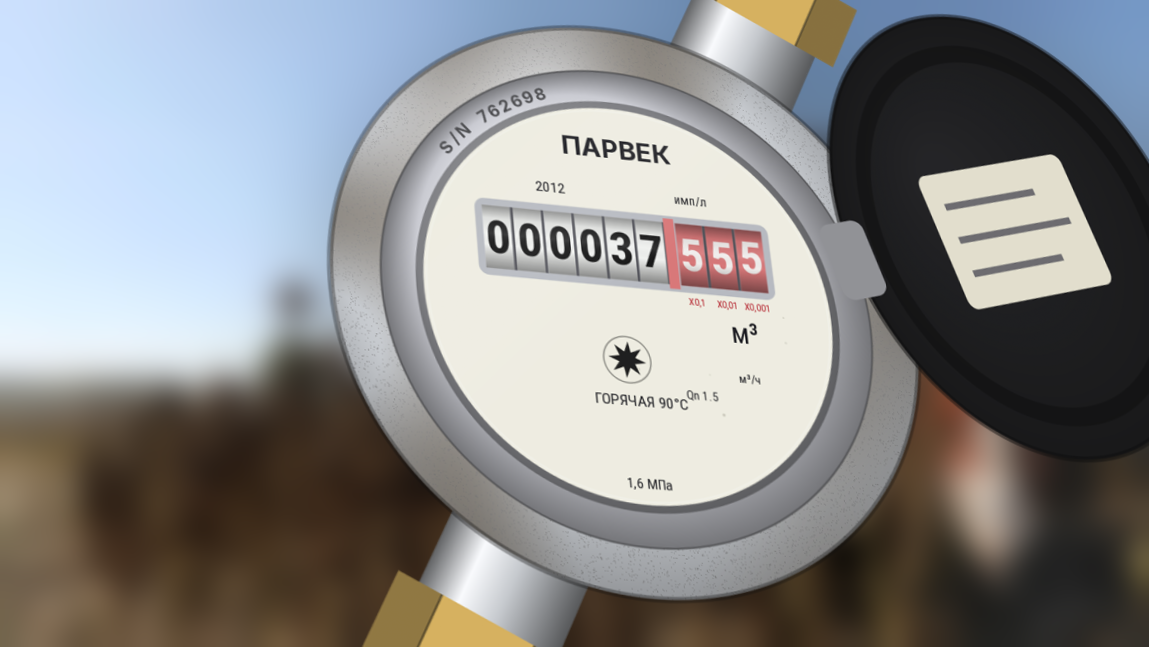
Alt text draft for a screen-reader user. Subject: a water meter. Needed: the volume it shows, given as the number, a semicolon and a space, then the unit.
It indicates 37.555; m³
